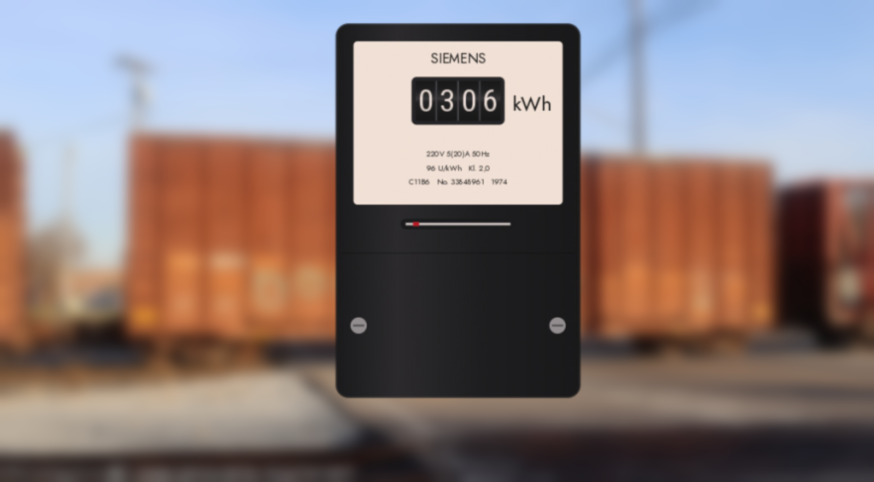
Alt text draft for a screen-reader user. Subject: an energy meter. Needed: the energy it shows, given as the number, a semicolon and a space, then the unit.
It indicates 306; kWh
